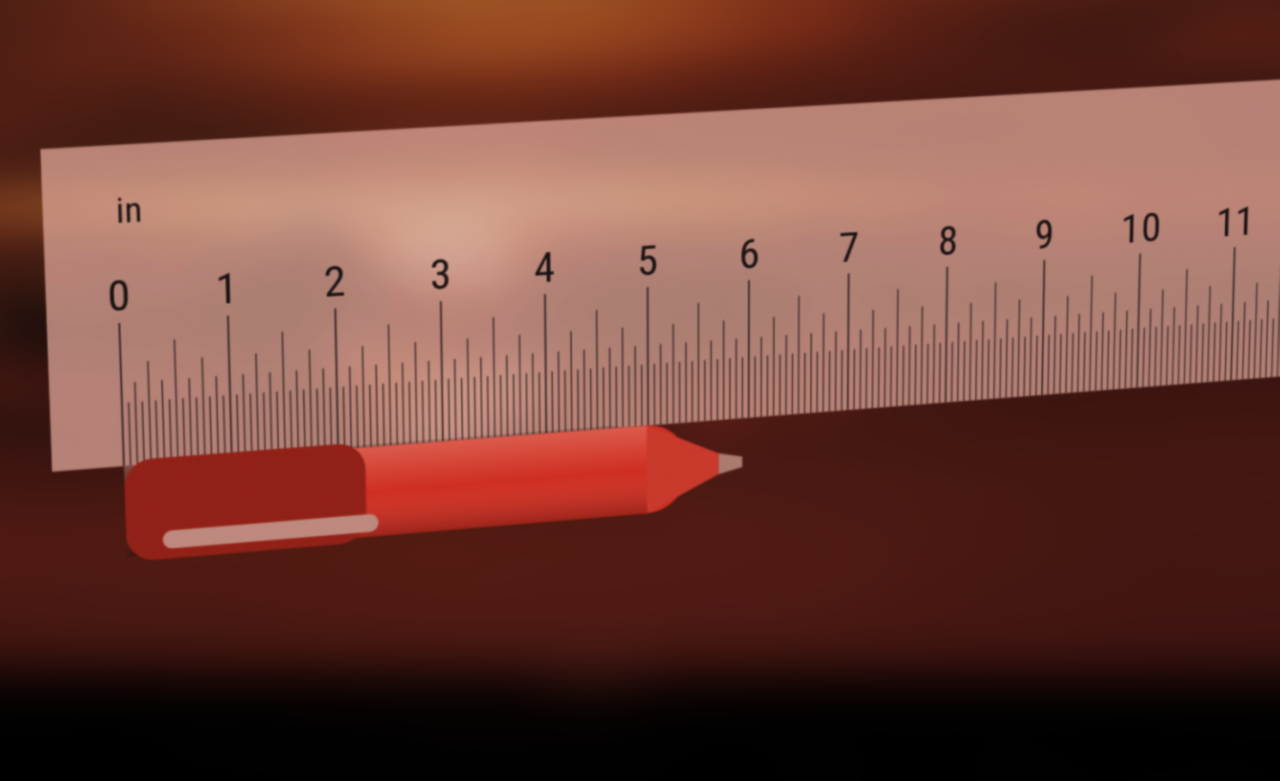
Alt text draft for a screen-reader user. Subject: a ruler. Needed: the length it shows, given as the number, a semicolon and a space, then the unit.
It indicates 5.9375; in
